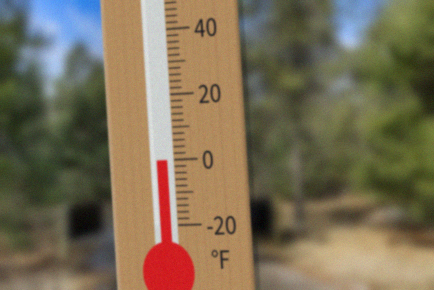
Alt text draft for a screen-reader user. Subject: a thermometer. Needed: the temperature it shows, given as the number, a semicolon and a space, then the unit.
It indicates 0; °F
